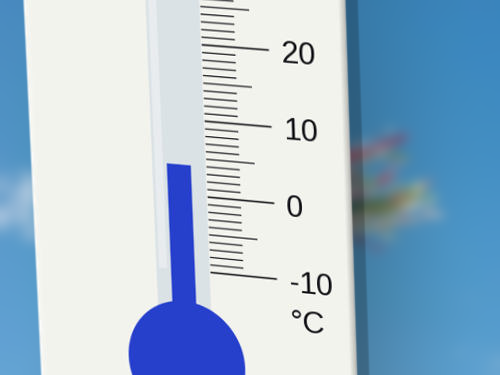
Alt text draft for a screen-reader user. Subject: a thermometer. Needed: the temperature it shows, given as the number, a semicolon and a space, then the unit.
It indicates 4; °C
